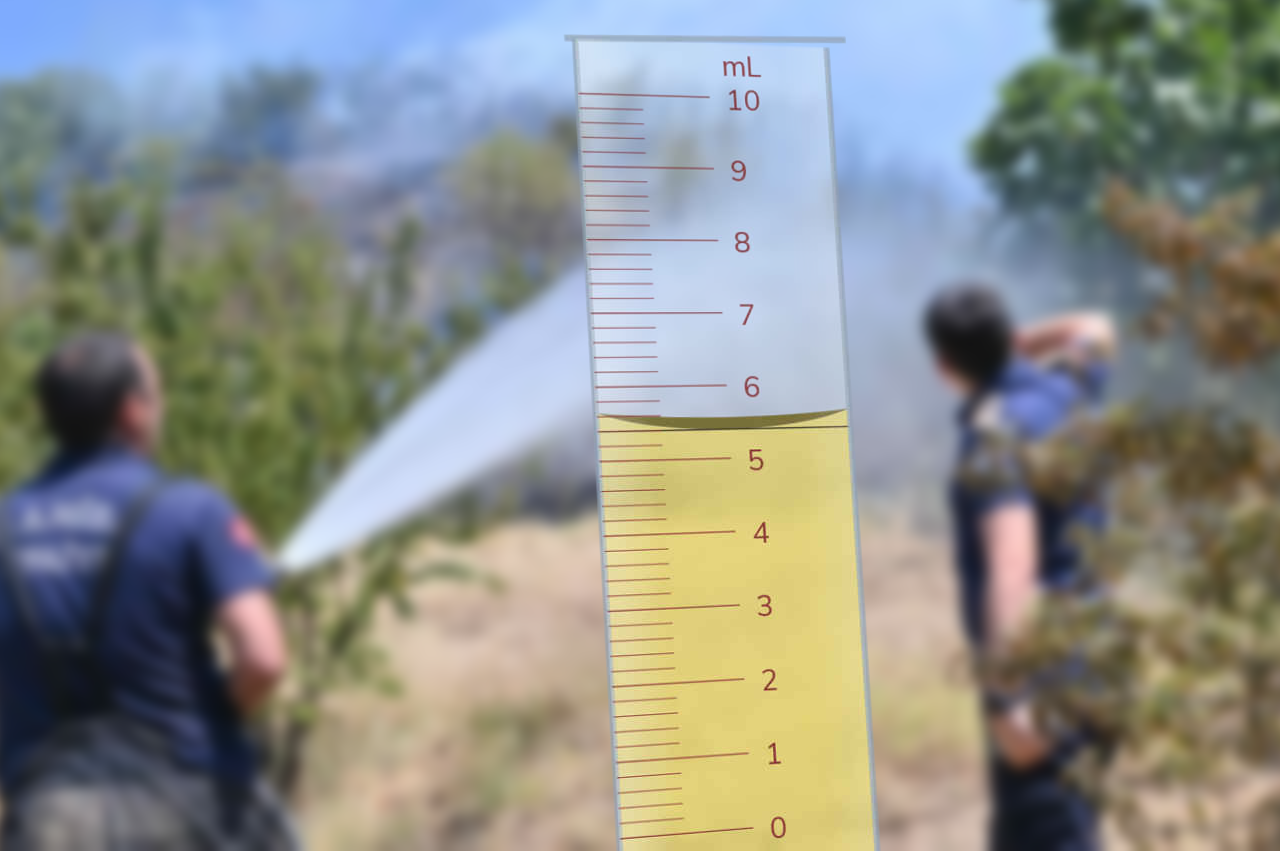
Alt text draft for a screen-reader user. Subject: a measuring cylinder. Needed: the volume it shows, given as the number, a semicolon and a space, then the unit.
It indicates 5.4; mL
